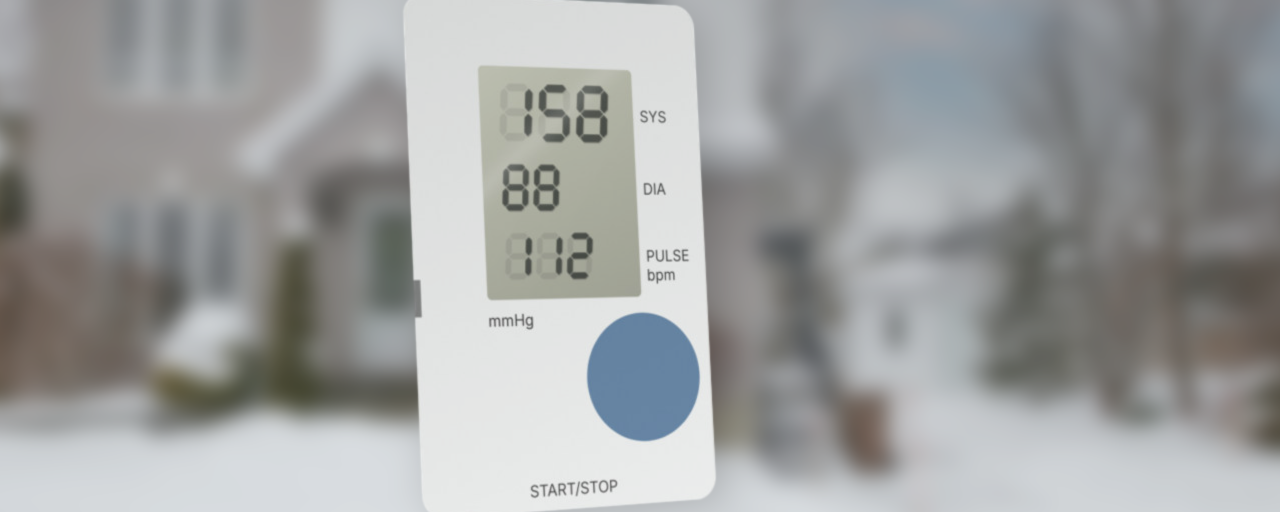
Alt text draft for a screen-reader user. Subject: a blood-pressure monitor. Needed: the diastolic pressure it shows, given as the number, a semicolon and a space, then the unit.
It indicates 88; mmHg
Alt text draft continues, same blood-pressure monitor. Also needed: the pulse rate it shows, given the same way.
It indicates 112; bpm
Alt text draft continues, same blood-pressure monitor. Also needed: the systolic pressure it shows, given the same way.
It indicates 158; mmHg
